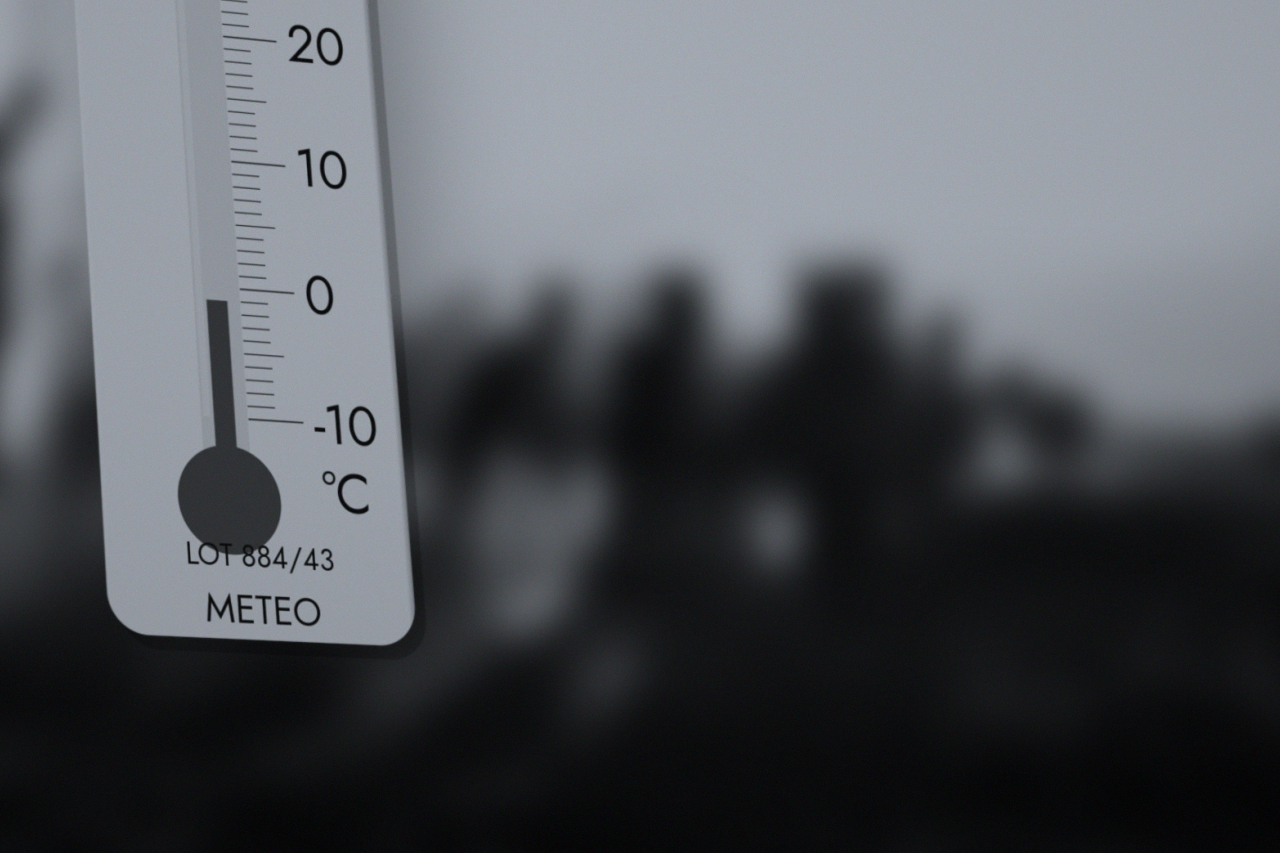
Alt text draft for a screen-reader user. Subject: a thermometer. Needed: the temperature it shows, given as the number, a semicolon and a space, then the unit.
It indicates -1; °C
